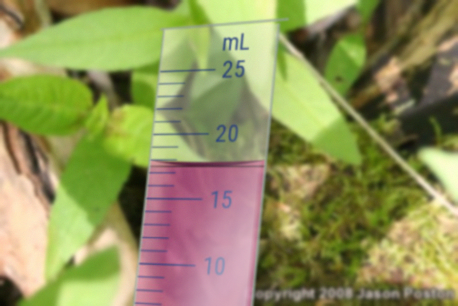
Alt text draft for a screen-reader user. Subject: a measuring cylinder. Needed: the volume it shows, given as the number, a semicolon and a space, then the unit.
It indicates 17.5; mL
